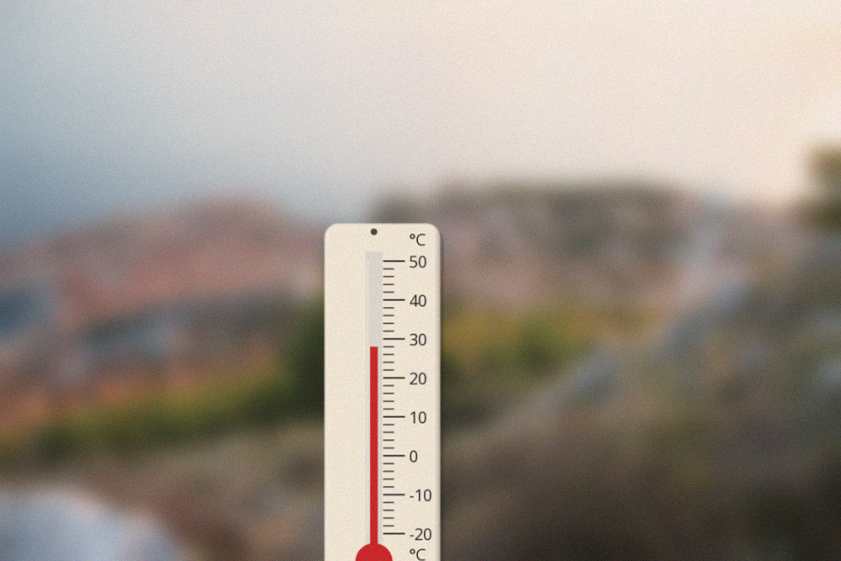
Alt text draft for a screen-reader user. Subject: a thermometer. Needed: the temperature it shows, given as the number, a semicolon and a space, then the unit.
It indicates 28; °C
